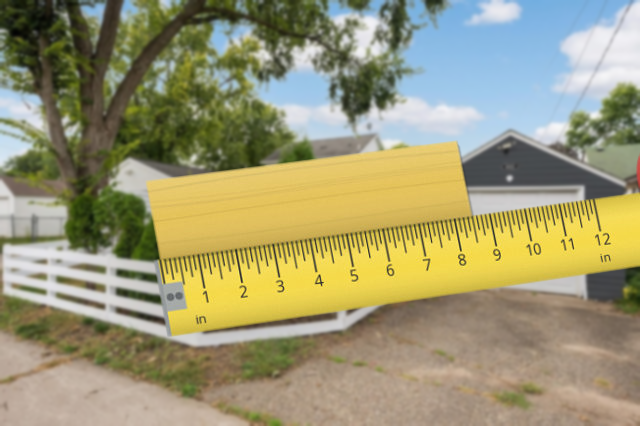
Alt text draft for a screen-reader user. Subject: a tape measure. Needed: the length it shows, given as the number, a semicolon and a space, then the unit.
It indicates 8.5; in
